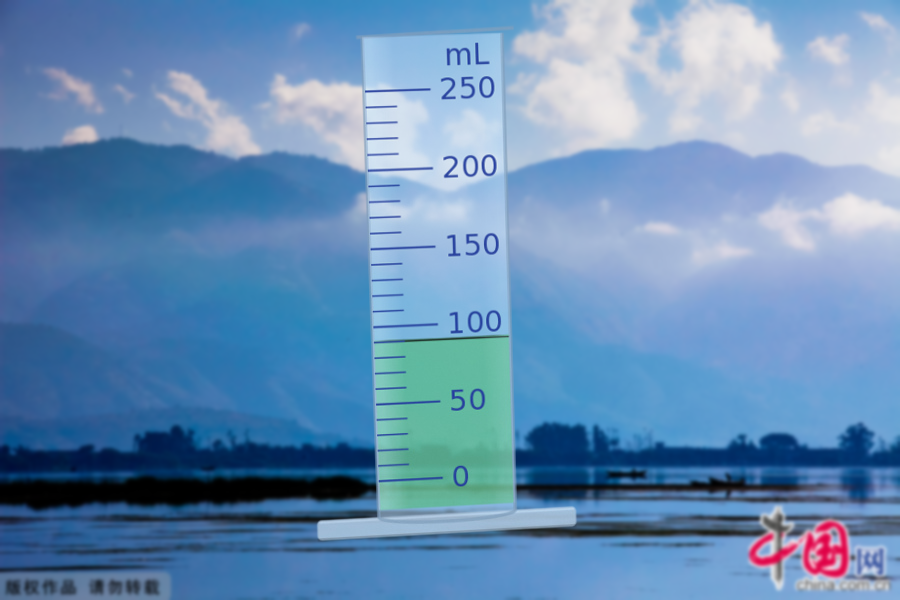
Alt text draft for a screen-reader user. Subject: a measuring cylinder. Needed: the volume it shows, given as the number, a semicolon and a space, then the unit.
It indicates 90; mL
